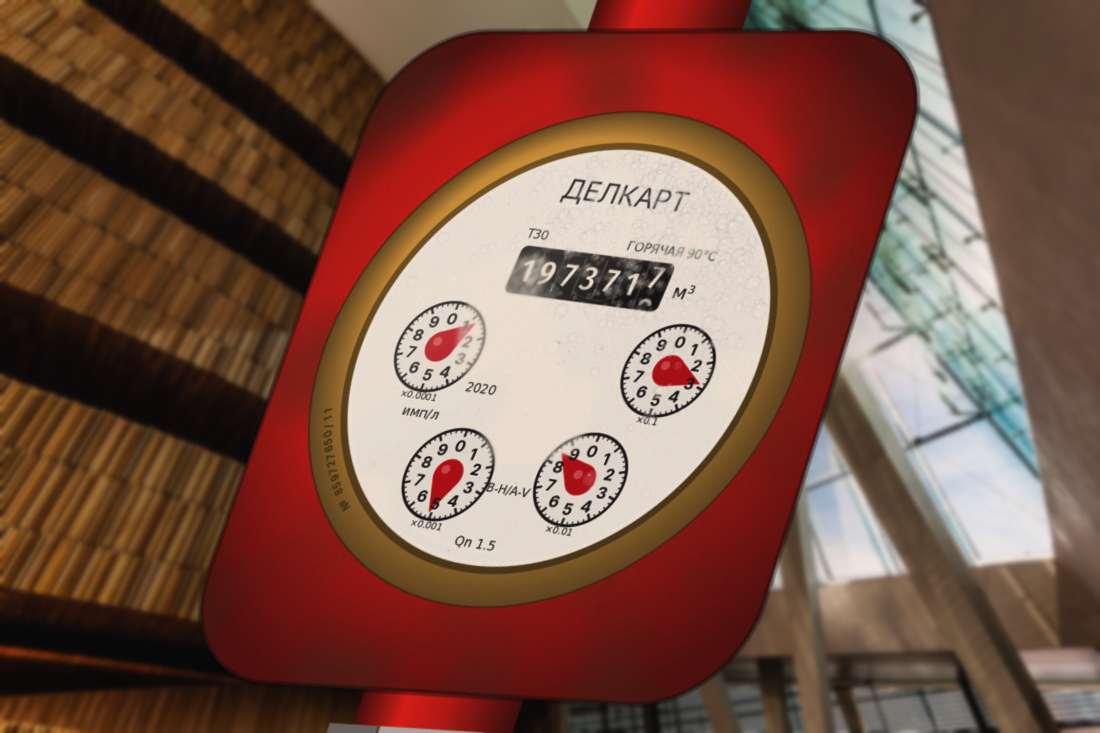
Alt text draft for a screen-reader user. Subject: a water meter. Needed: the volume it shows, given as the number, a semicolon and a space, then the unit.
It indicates 1973717.2851; m³
